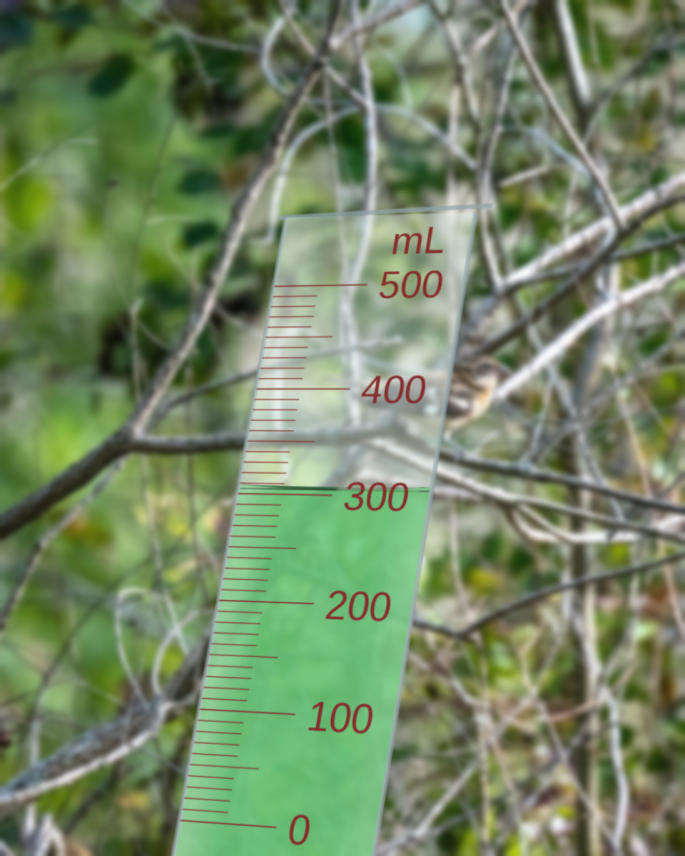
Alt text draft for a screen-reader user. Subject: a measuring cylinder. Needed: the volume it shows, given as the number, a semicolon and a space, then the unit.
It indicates 305; mL
